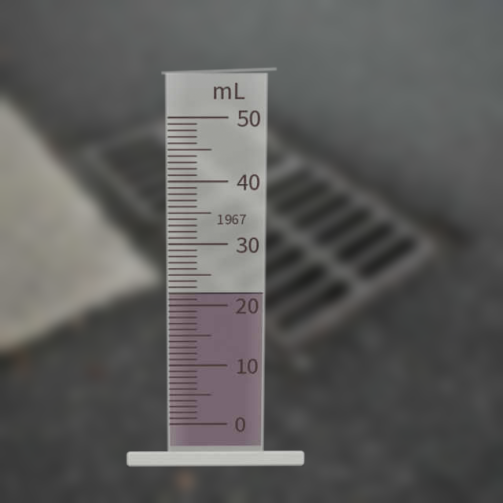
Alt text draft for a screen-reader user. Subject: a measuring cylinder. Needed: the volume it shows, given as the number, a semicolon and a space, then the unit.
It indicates 22; mL
